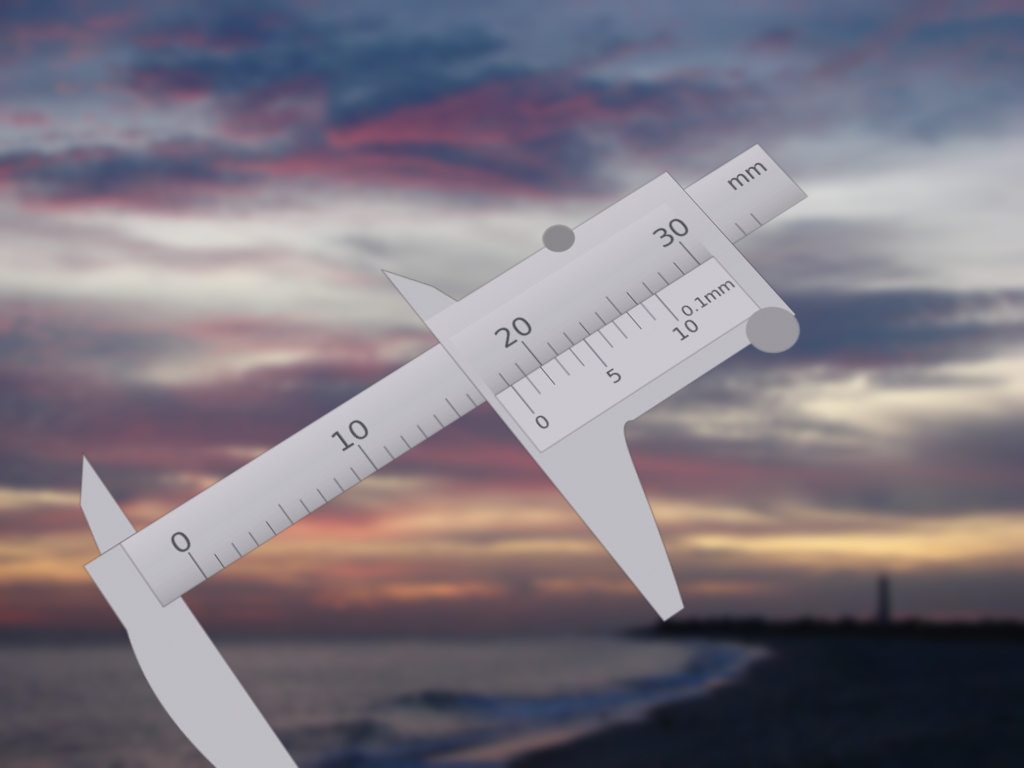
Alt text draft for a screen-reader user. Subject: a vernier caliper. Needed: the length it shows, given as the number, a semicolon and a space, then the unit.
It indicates 18.1; mm
